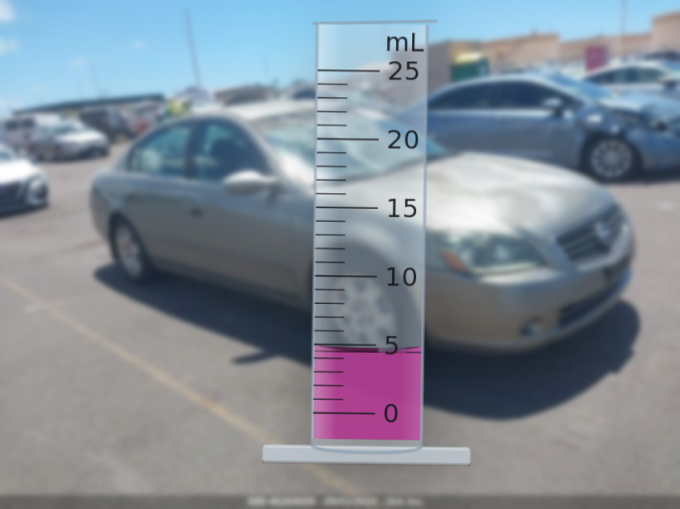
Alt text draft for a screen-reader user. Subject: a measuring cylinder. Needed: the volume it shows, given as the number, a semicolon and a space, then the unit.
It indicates 4.5; mL
